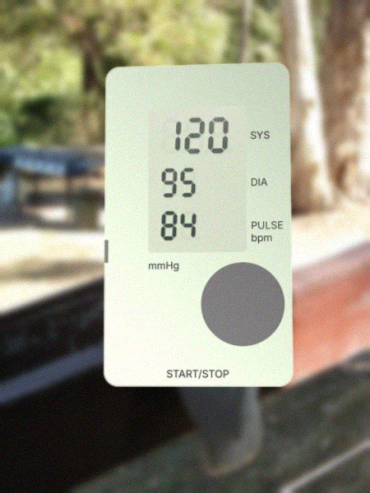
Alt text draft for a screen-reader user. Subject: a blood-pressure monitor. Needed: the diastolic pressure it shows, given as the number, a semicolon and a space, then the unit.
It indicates 95; mmHg
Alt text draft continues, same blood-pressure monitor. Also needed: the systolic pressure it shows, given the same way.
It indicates 120; mmHg
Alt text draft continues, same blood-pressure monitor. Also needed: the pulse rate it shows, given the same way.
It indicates 84; bpm
